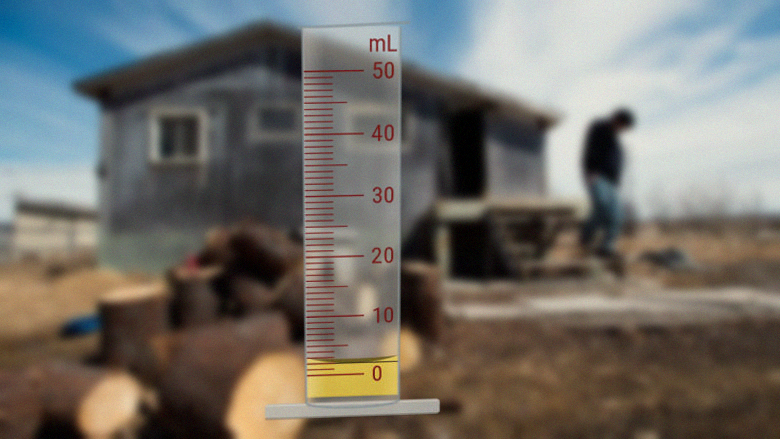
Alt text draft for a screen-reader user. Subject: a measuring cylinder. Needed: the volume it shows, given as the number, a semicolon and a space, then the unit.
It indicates 2; mL
